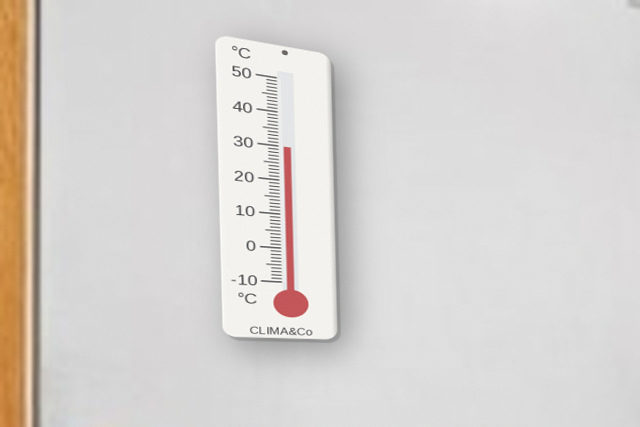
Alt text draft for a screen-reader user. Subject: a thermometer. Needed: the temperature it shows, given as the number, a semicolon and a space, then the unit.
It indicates 30; °C
